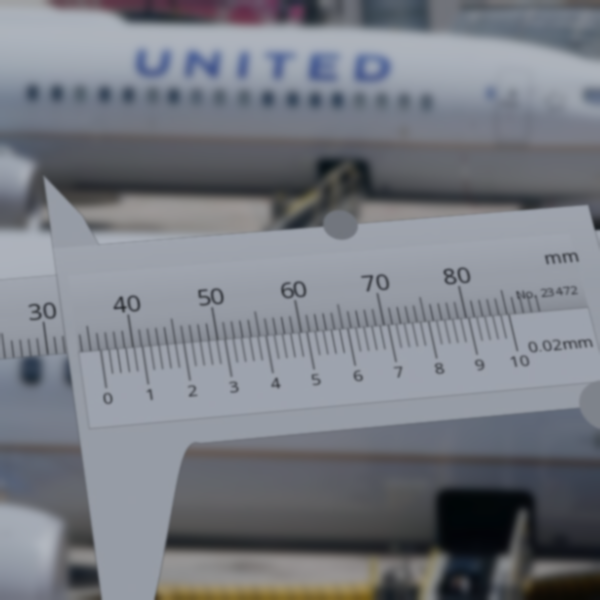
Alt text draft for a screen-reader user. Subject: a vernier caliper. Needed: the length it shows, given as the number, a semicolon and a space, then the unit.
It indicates 36.2; mm
